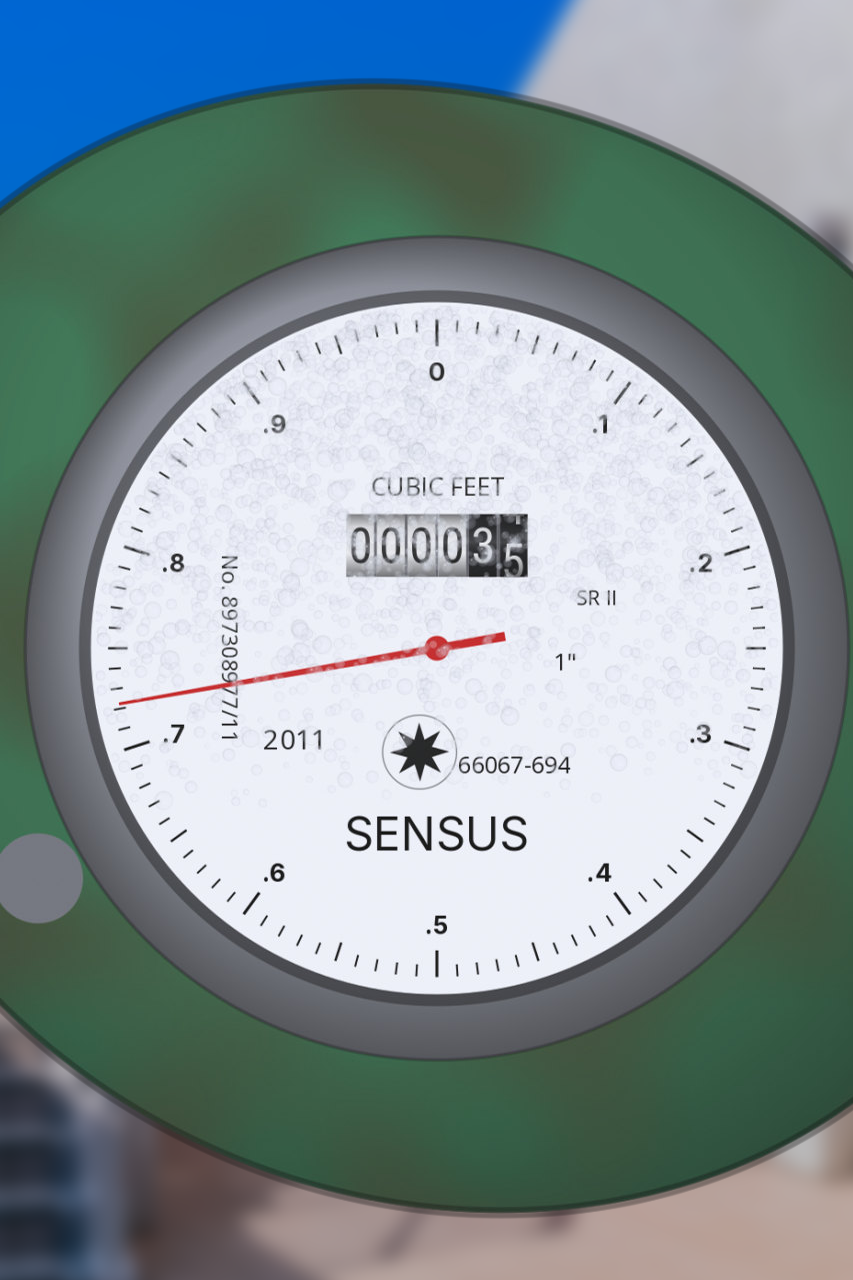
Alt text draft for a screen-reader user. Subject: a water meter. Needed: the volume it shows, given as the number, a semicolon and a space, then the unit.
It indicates 34.72; ft³
